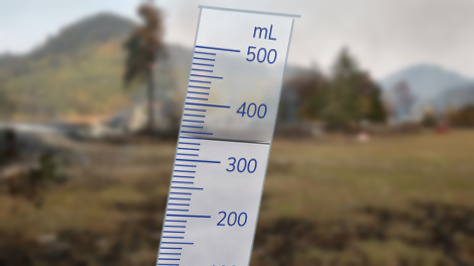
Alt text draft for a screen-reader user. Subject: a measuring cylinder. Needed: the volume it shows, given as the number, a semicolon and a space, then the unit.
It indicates 340; mL
